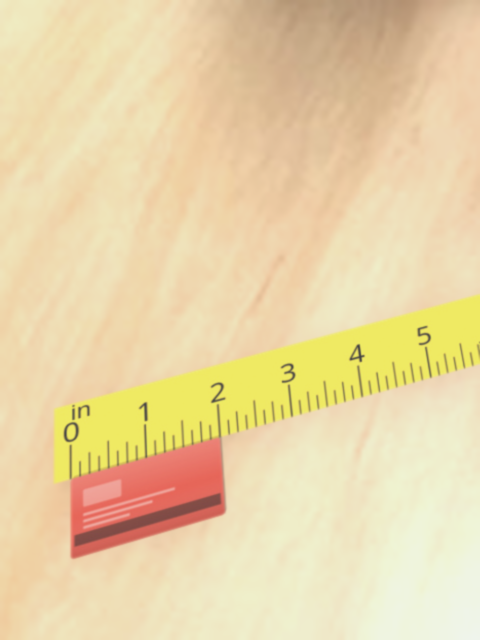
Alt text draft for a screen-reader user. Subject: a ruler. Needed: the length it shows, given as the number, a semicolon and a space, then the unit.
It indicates 2; in
